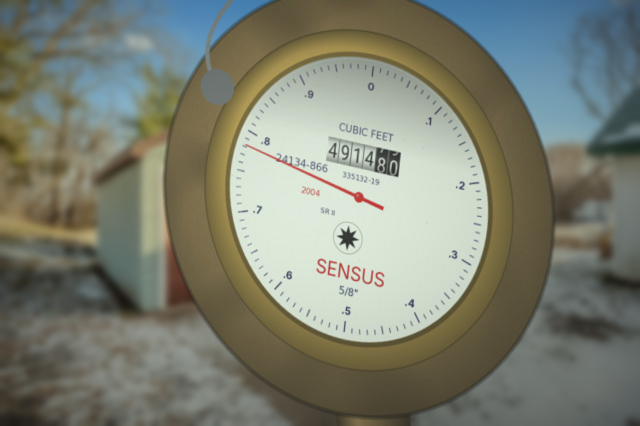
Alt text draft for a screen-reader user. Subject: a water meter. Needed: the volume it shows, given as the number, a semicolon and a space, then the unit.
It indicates 491479.78; ft³
